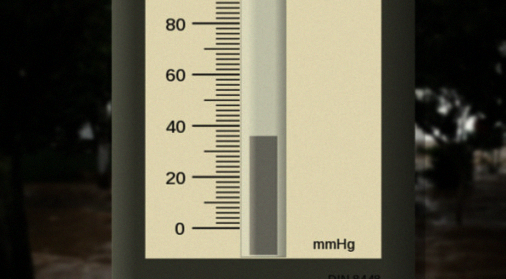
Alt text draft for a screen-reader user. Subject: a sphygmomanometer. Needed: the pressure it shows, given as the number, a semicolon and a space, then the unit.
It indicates 36; mmHg
